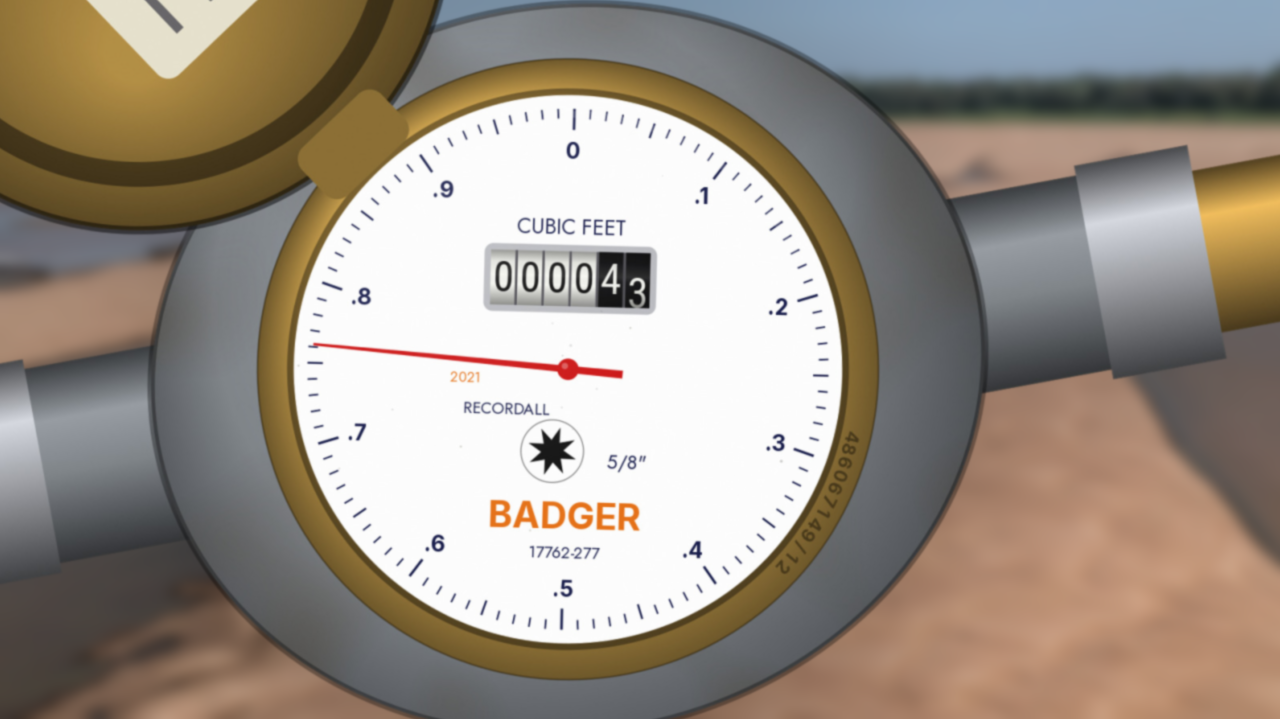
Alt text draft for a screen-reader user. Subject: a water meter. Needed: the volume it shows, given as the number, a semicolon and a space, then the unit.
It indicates 42.76; ft³
